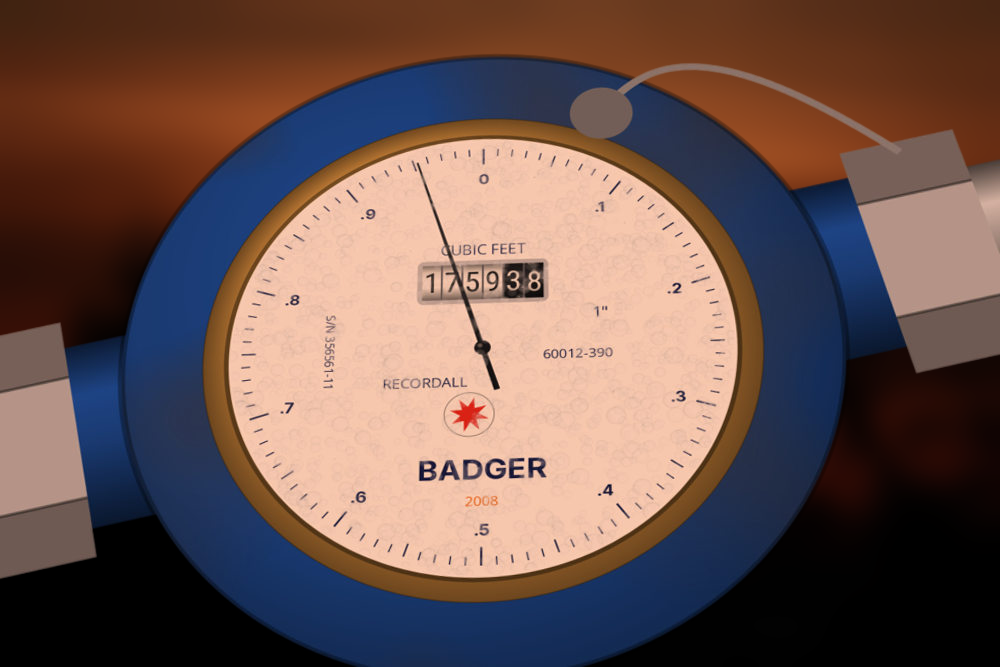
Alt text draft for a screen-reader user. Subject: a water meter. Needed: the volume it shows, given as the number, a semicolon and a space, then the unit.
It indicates 175937.95; ft³
